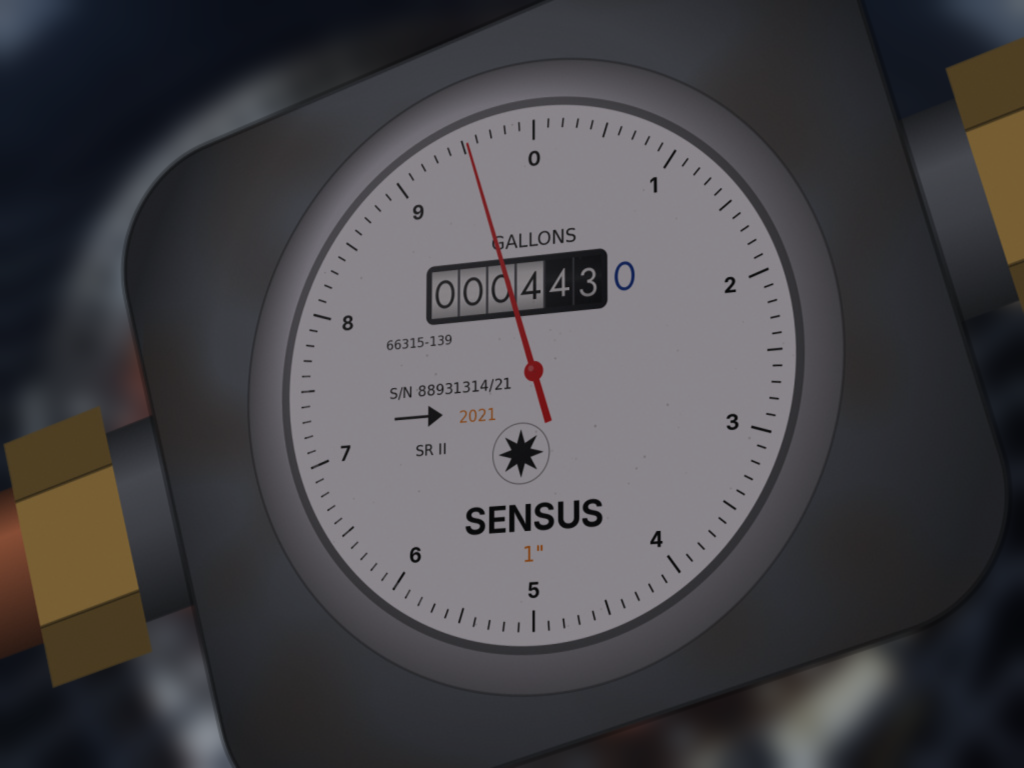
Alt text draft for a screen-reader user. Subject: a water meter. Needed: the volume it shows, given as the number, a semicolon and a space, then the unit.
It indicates 4429.5; gal
